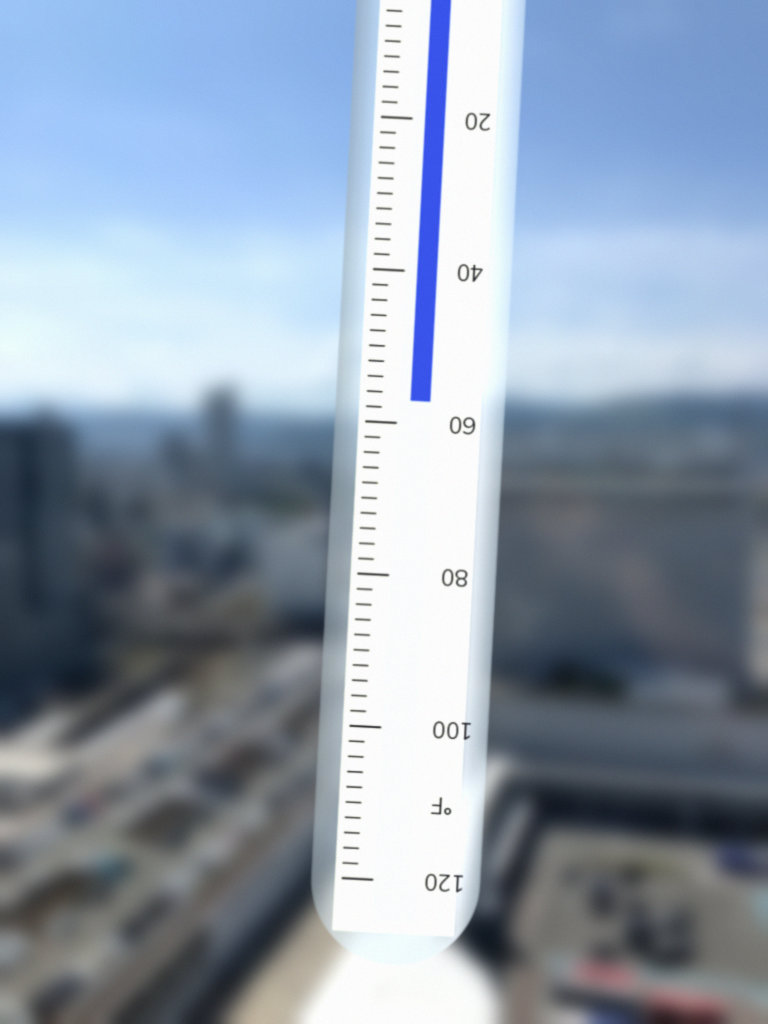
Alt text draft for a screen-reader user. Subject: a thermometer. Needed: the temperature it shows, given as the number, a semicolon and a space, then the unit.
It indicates 57; °F
